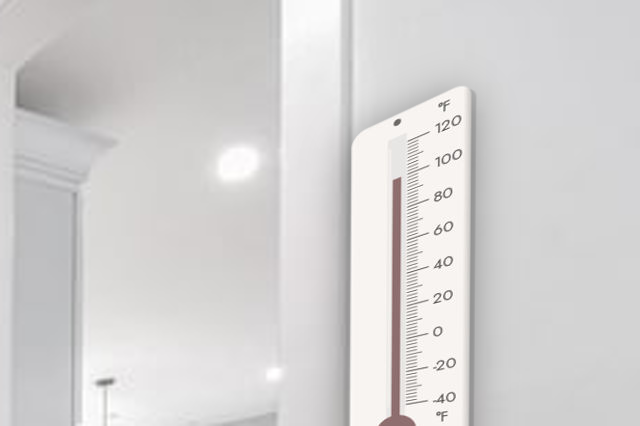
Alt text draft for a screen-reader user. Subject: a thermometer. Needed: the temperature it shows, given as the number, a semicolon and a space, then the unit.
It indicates 100; °F
